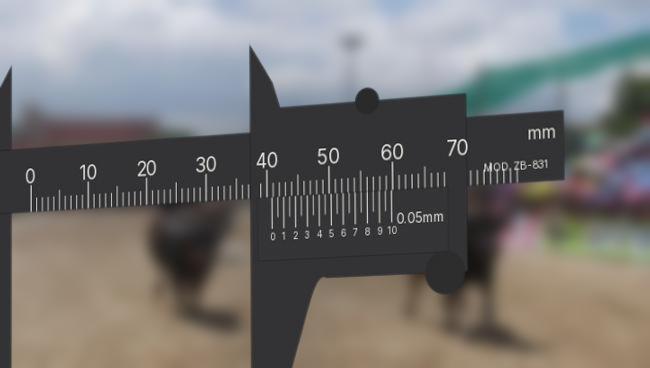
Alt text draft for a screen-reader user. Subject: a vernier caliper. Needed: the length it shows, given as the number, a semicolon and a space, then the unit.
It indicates 40.8; mm
